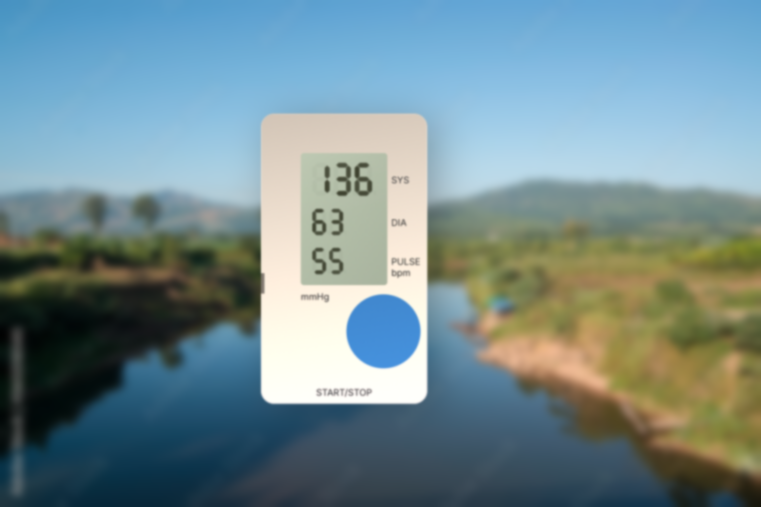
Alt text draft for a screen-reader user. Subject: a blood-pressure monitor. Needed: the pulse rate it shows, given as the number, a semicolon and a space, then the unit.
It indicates 55; bpm
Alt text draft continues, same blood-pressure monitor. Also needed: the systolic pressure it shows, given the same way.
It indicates 136; mmHg
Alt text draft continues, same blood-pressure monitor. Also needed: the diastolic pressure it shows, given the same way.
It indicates 63; mmHg
